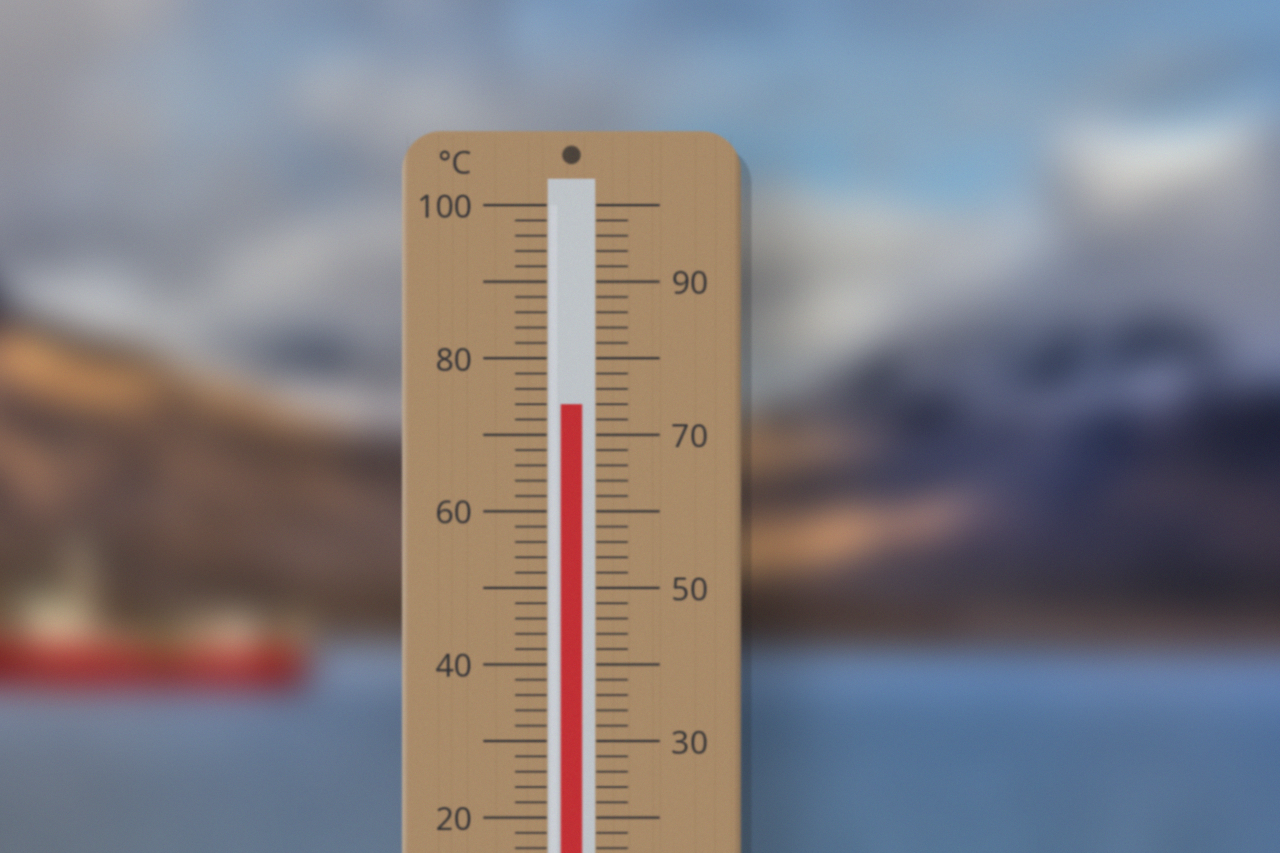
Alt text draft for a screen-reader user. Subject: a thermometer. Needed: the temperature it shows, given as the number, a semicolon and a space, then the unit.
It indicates 74; °C
